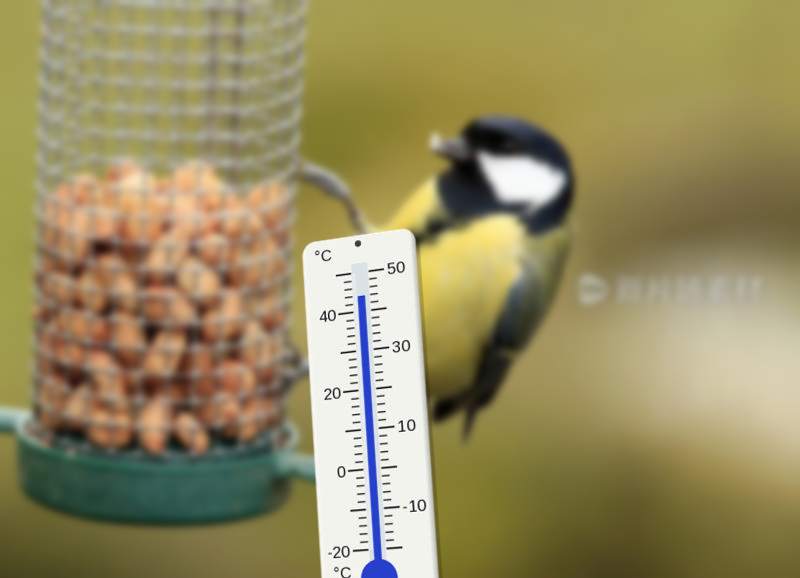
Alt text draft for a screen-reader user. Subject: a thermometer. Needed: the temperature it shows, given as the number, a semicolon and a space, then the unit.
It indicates 44; °C
